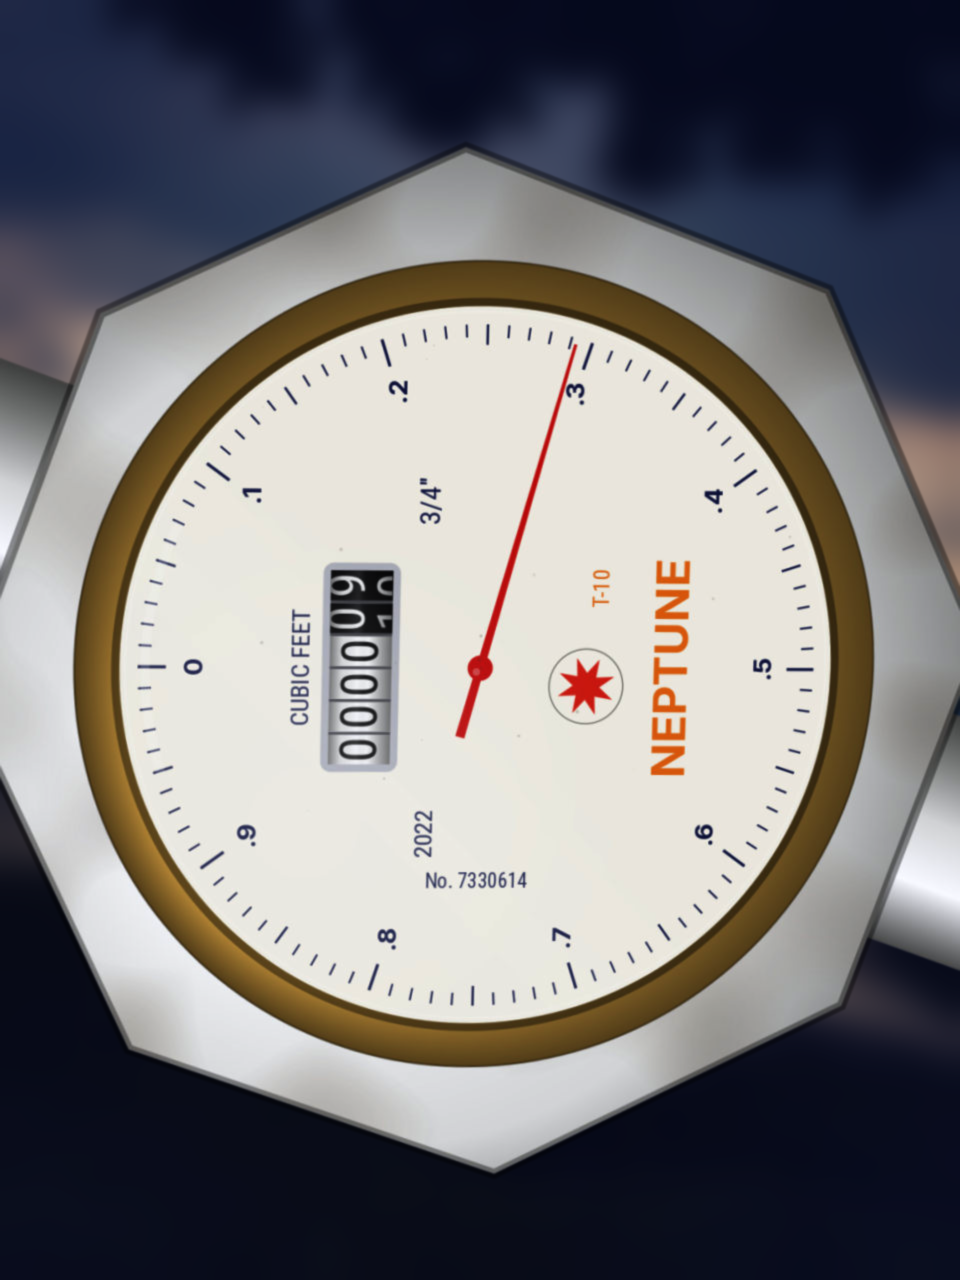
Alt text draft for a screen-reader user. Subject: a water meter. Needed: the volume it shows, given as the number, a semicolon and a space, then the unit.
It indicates 9.29; ft³
